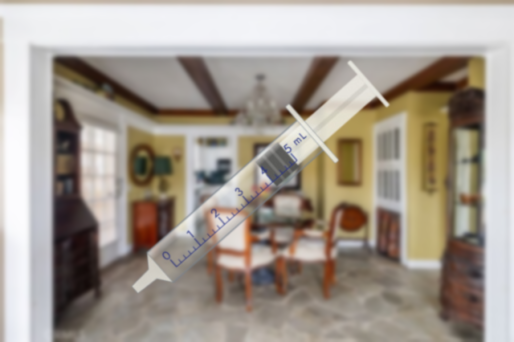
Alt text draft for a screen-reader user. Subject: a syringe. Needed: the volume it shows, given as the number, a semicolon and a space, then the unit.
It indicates 4; mL
